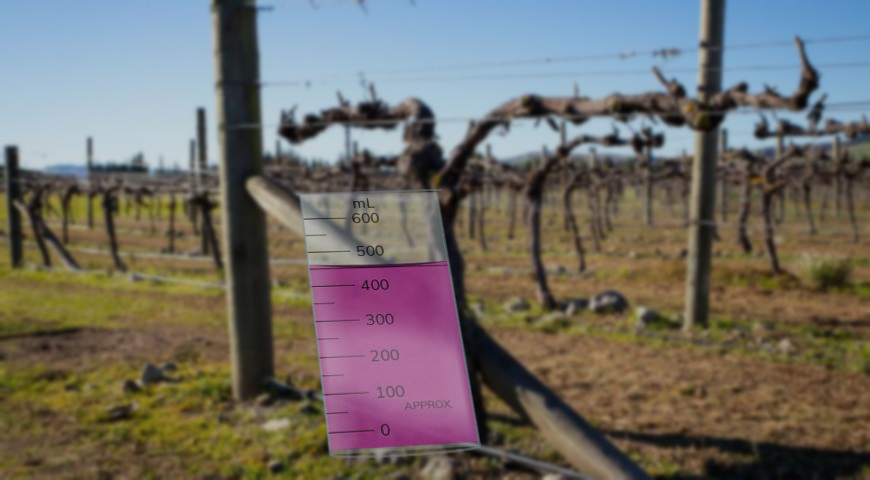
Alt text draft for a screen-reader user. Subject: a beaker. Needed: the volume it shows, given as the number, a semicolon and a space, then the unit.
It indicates 450; mL
